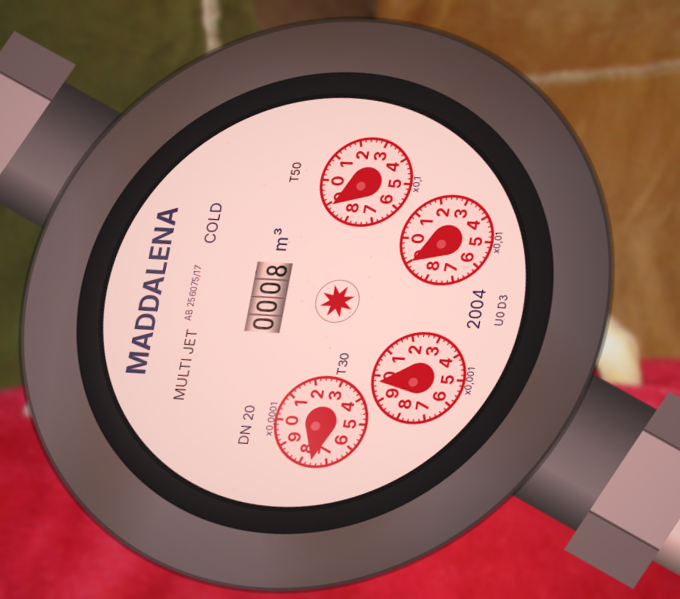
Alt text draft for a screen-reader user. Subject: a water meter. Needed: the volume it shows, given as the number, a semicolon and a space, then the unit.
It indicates 7.8897; m³
